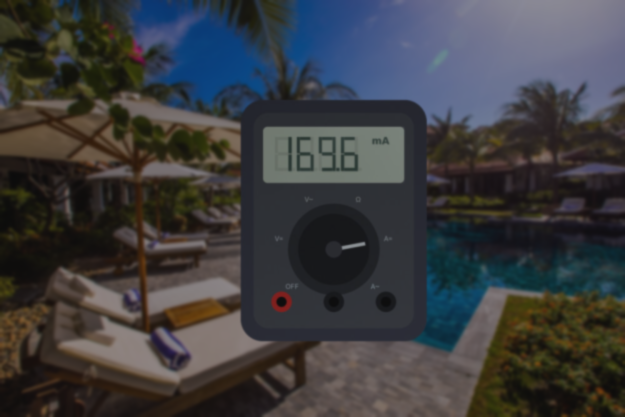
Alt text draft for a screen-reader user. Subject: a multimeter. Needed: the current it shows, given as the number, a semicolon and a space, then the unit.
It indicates 169.6; mA
